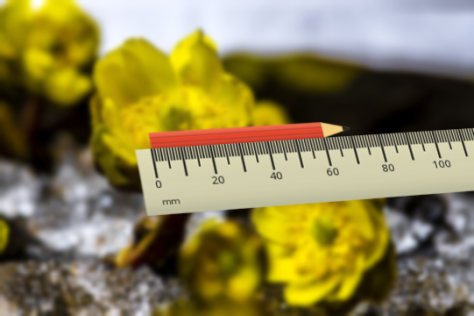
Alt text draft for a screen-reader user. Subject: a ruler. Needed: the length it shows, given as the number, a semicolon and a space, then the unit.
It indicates 70; mm
